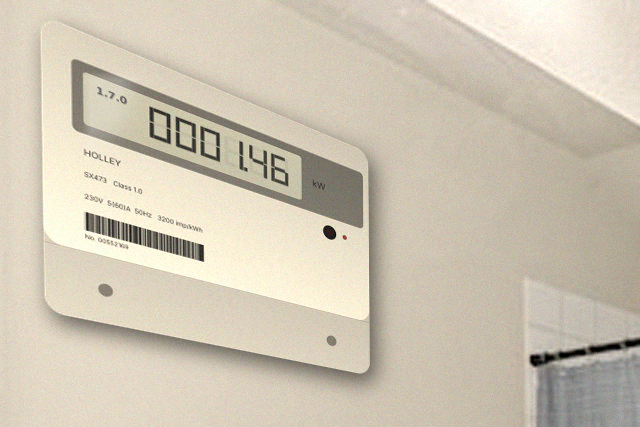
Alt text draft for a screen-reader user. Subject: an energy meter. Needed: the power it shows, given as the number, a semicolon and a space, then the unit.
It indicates 1.46; kW
